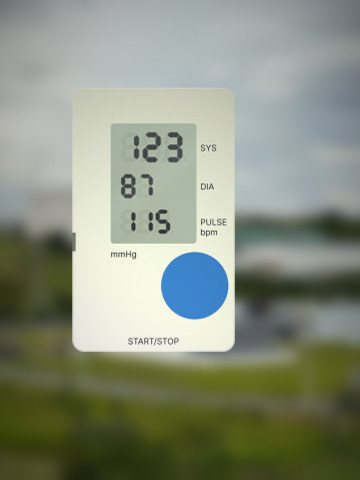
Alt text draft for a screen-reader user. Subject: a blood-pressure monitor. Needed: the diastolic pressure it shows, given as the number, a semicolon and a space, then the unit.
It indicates 87; mmHg
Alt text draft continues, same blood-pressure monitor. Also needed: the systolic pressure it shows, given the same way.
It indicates 123; mmHg
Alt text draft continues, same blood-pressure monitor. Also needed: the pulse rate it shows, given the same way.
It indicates 115; bpm
